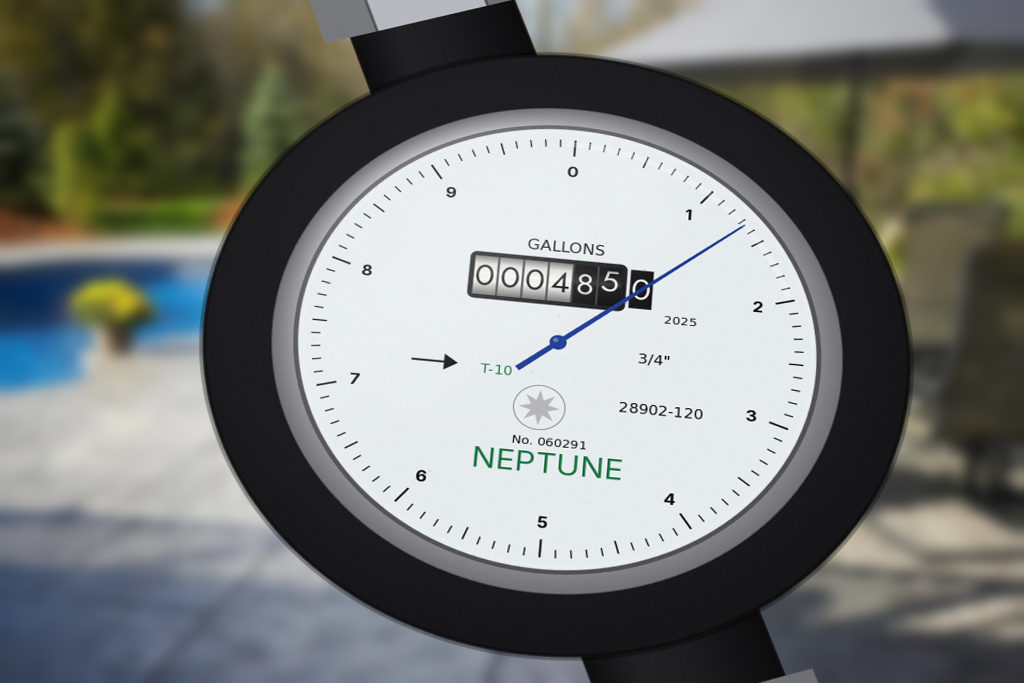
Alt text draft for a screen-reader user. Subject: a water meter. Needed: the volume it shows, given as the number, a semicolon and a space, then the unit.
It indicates 4851.3; gal
